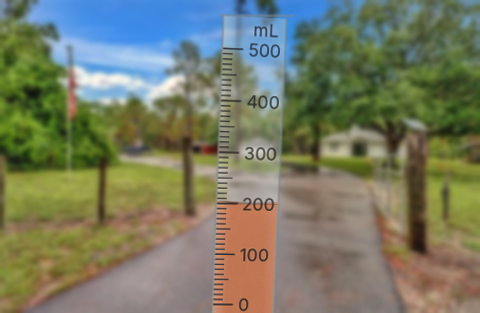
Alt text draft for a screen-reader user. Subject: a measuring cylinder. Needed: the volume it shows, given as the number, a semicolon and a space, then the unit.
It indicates 200; mL
